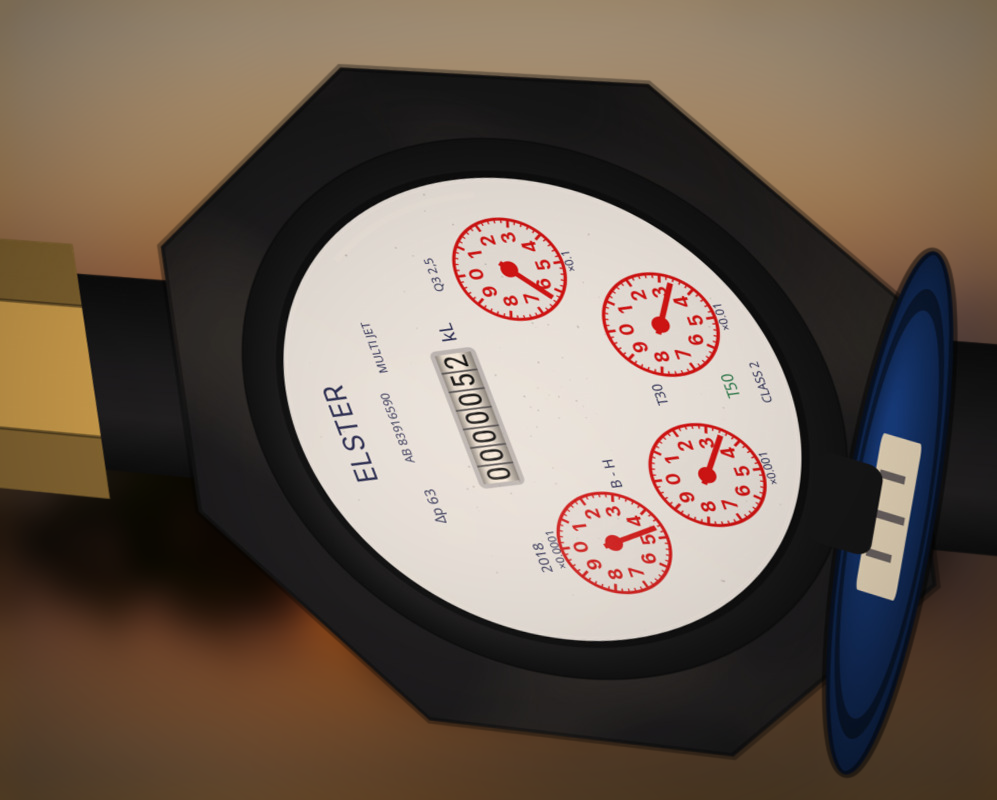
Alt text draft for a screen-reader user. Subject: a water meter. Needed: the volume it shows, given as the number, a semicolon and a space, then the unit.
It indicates 52.6334; kL
